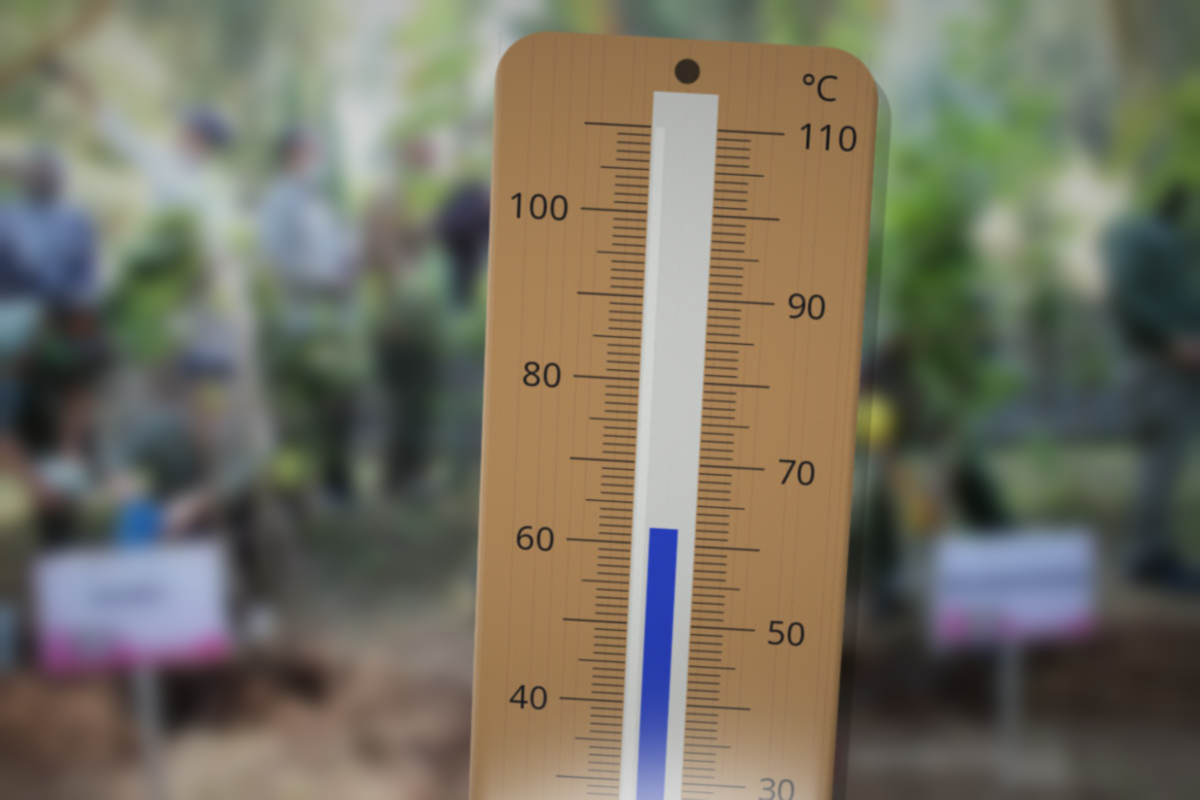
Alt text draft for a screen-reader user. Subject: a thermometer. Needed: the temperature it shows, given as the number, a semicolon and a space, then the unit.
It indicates 62; °C
